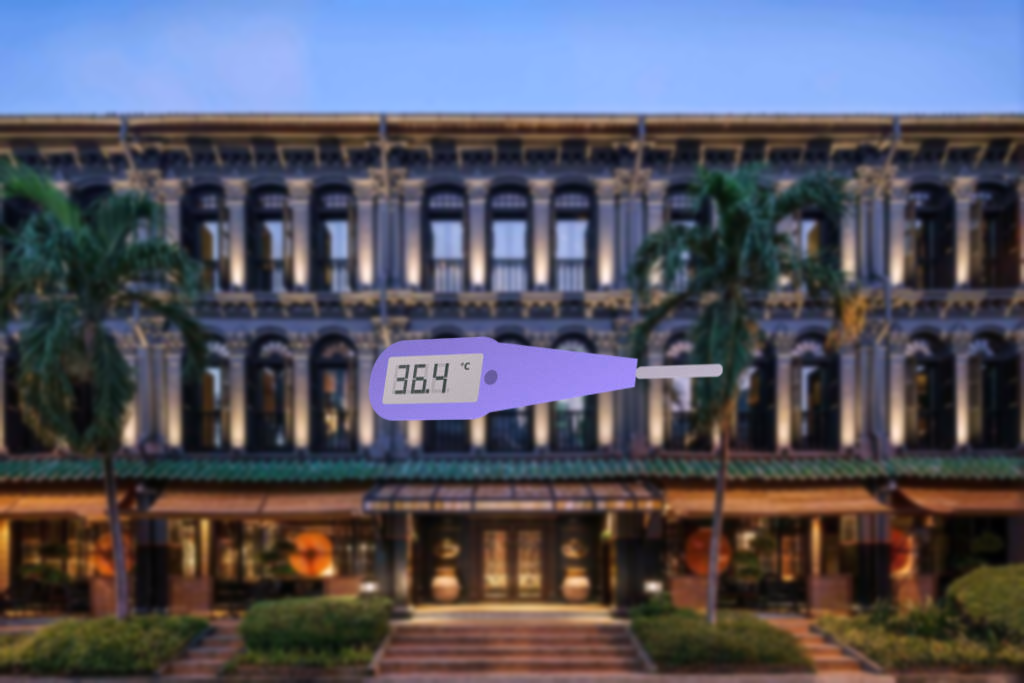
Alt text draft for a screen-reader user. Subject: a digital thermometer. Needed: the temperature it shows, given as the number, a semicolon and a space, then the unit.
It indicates 36.4; °C
